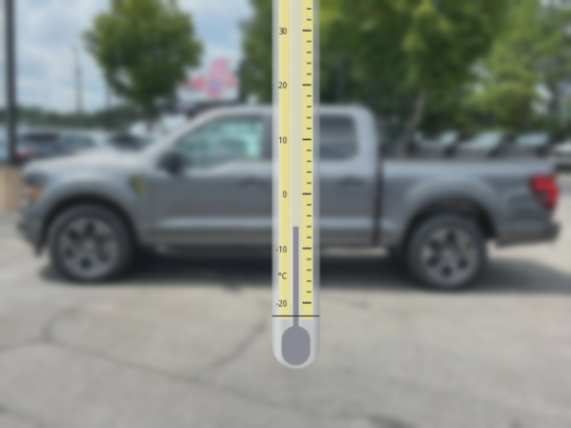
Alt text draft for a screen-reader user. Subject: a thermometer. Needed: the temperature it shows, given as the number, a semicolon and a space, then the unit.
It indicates -6; °C
